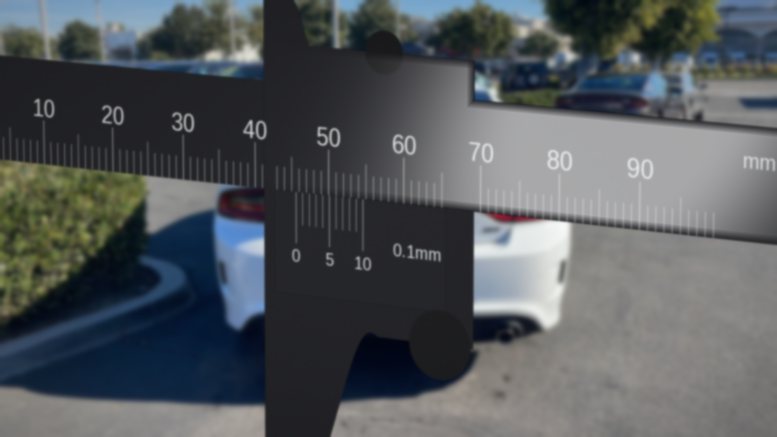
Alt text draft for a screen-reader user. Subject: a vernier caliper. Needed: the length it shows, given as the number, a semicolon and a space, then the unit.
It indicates 45.6; mm
